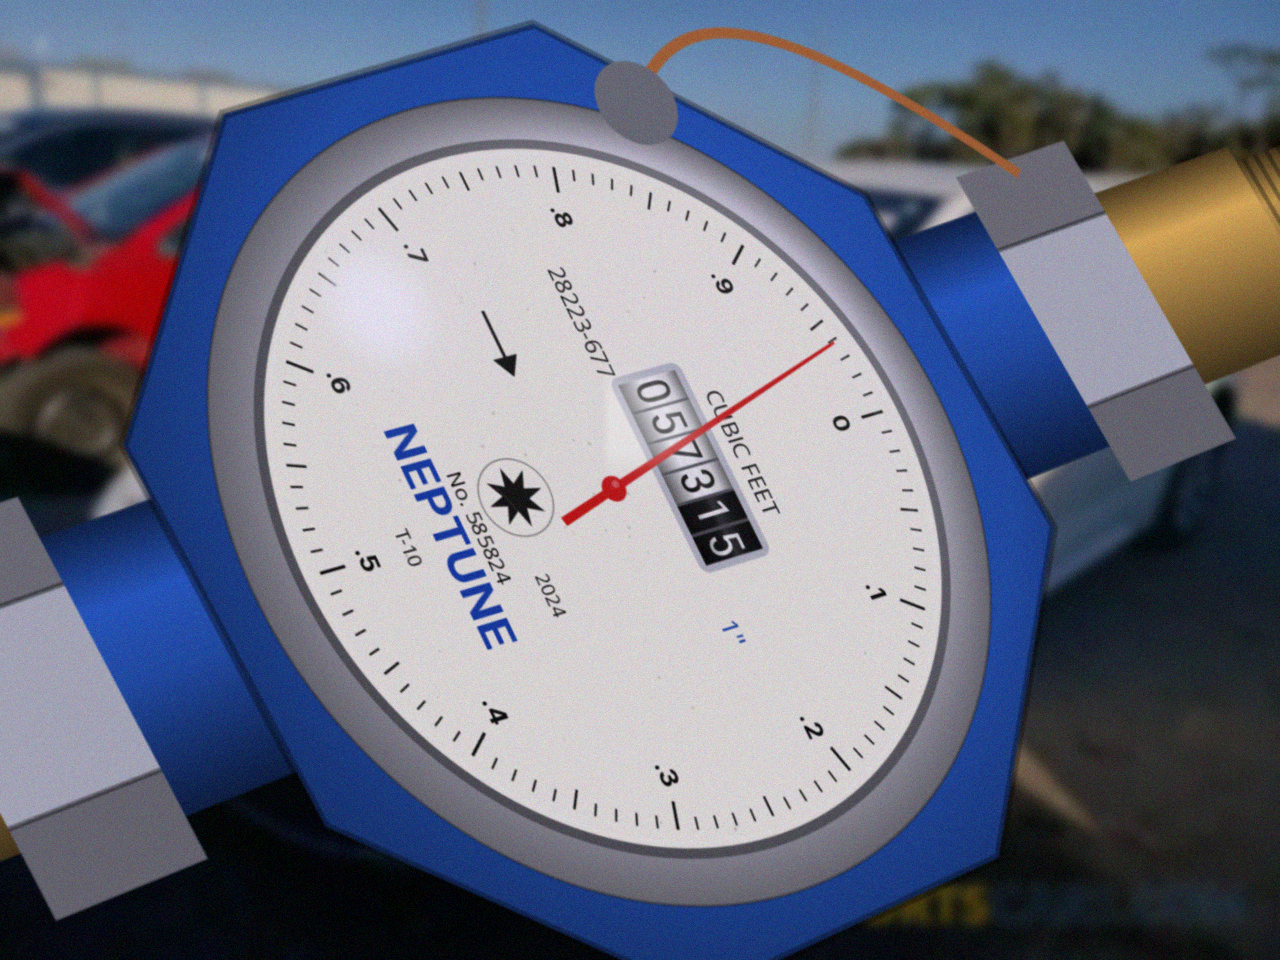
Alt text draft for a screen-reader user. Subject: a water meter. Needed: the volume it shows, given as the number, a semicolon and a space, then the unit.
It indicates 57314.96; ft³
